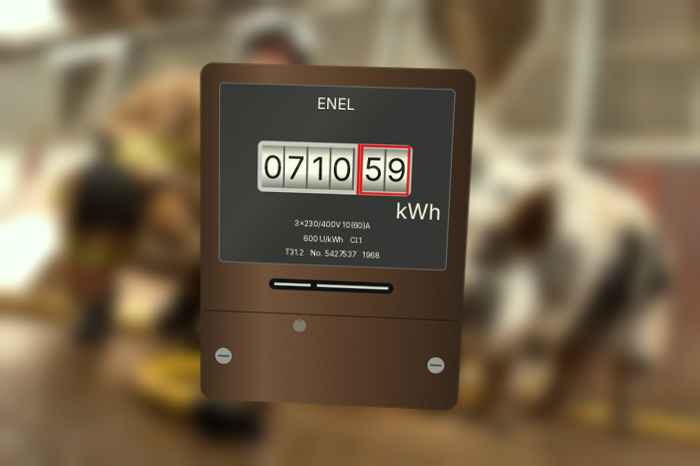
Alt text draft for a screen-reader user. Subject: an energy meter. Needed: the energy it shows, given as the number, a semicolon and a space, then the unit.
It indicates 710.59; kWh
